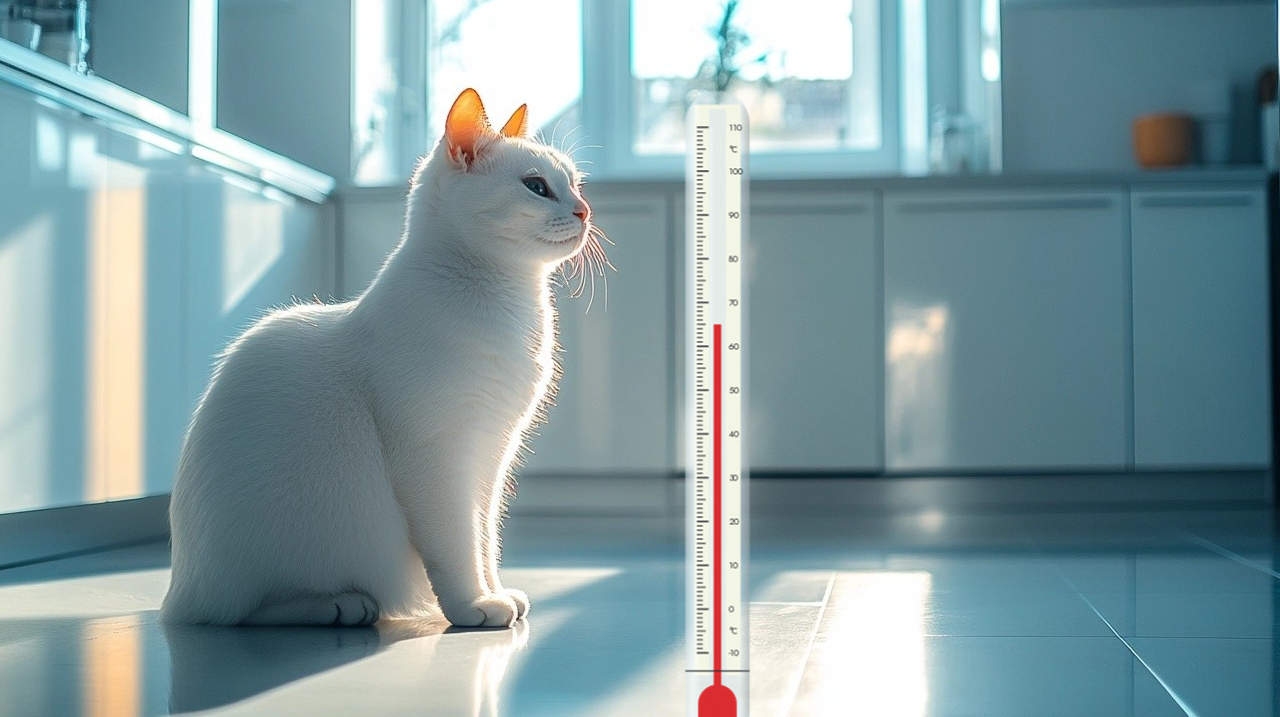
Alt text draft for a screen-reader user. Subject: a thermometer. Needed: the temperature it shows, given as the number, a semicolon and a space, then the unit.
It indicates 65; °C
